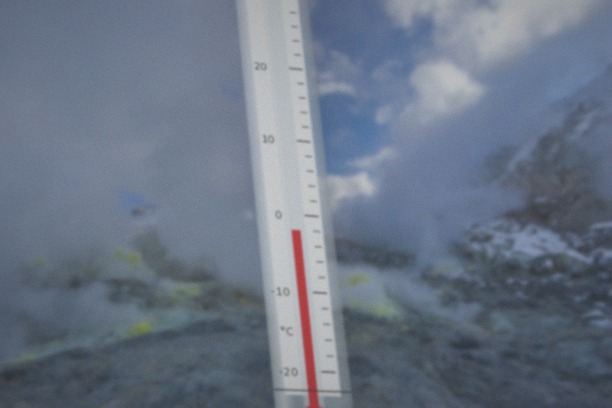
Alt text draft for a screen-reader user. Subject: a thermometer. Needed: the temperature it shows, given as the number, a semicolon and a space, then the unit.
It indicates -2; °C
